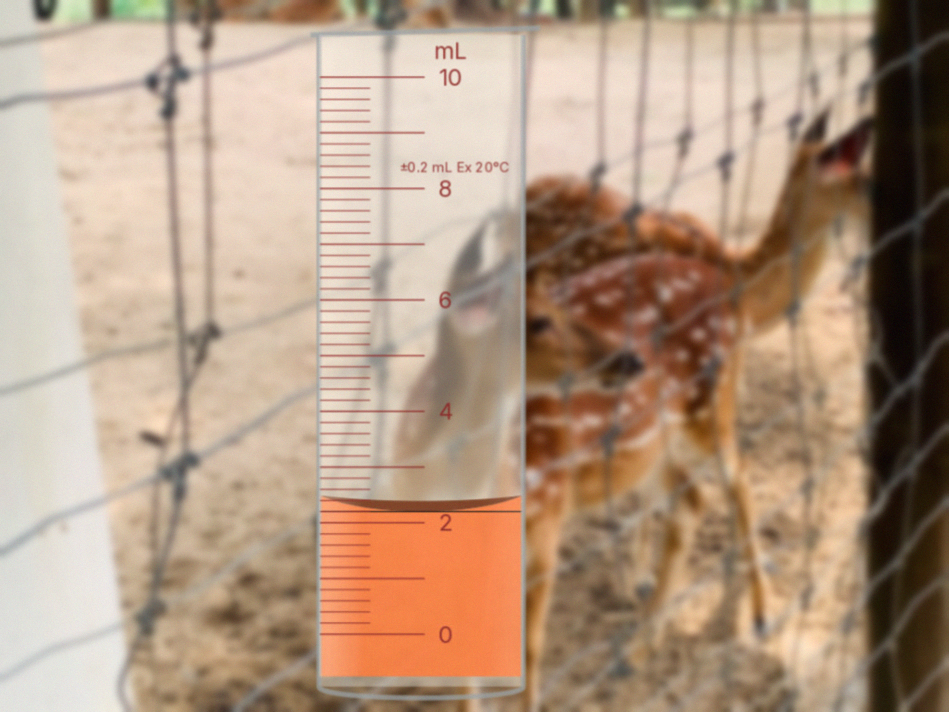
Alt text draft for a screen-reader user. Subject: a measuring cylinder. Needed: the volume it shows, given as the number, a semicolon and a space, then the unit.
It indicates 2.2; mL
